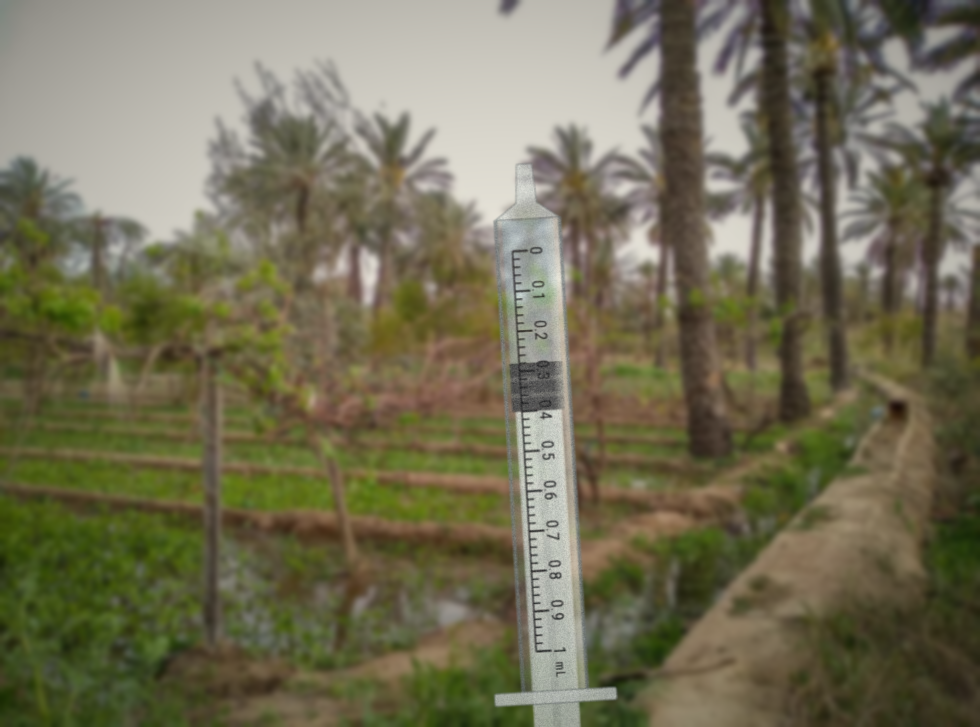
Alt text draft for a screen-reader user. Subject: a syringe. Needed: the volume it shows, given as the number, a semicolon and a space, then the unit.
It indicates 0.28; mL
